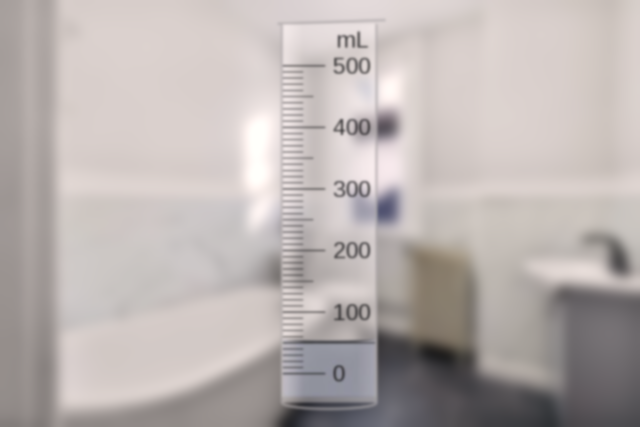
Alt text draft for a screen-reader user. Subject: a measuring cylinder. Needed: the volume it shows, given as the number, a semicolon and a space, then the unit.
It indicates 50; mL
